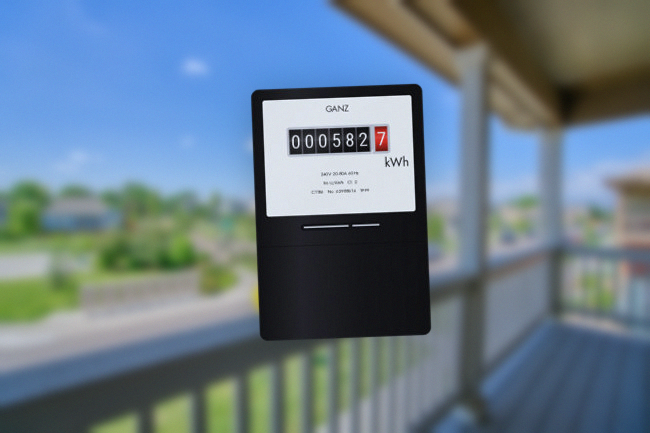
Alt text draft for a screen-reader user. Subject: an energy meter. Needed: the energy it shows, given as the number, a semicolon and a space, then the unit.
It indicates 582.7; kWh
